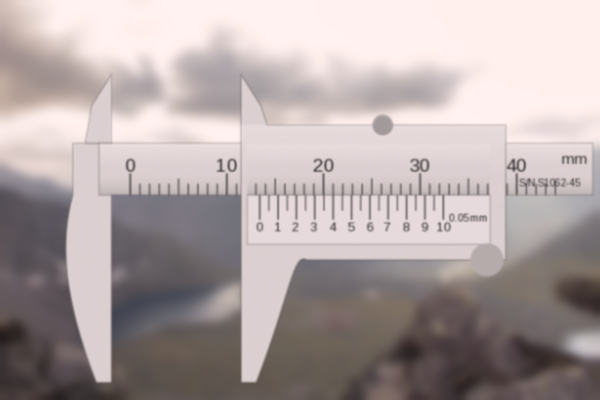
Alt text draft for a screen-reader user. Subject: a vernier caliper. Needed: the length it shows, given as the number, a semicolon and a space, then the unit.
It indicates 13.4; mm
